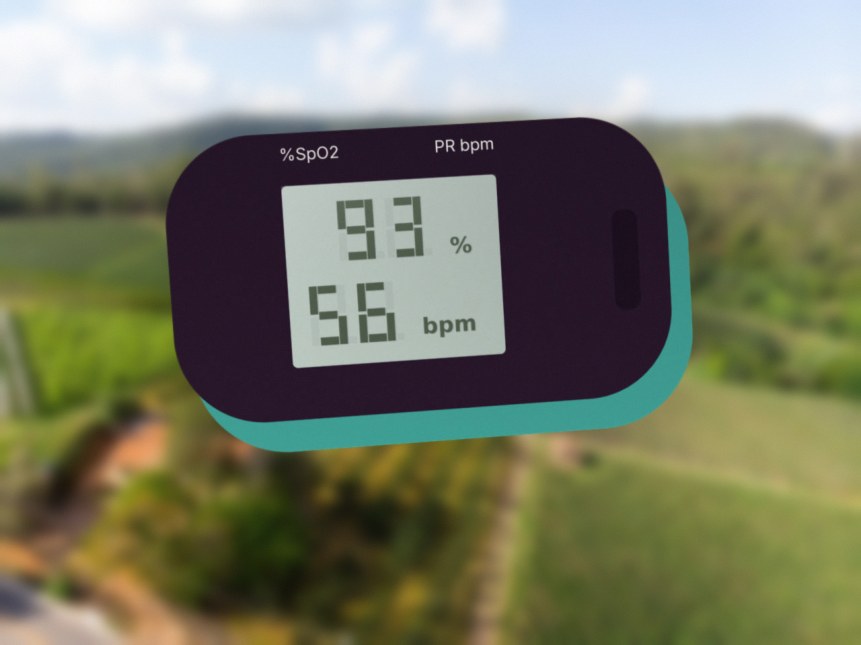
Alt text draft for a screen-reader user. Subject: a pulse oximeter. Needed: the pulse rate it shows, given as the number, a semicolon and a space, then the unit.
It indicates 56; bpm
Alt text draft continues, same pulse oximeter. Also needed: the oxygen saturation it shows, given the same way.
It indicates 93; %
